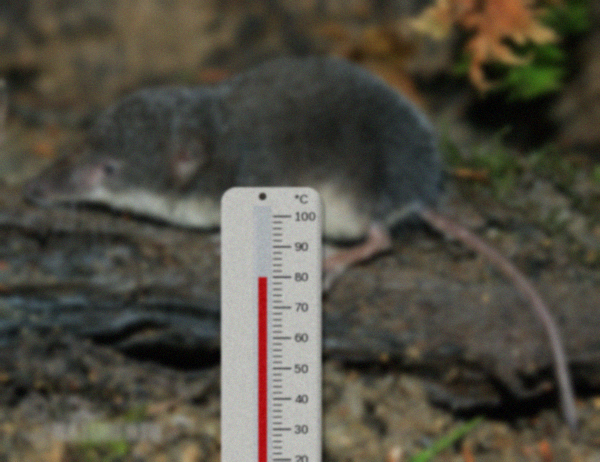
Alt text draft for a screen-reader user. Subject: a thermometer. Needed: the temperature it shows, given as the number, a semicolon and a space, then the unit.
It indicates 80; °C
